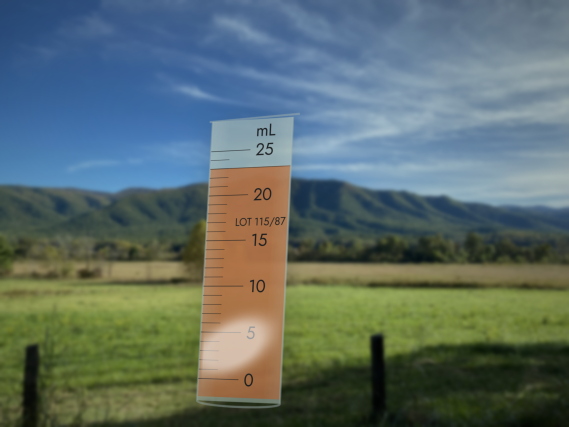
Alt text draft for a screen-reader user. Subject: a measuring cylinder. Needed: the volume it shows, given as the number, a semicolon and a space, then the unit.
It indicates 23; mL
